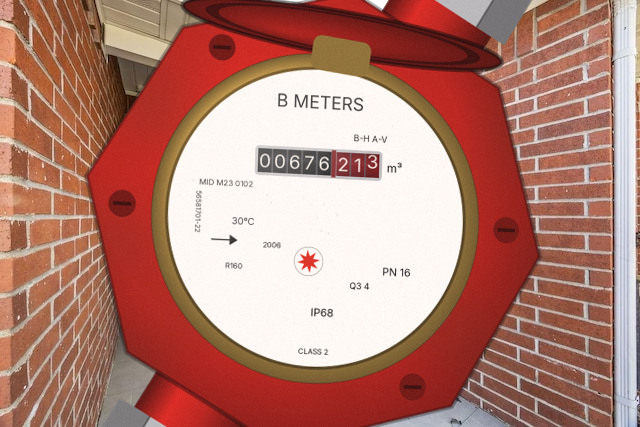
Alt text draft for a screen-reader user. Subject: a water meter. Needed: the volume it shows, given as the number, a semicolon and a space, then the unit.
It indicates 676.213; m³
